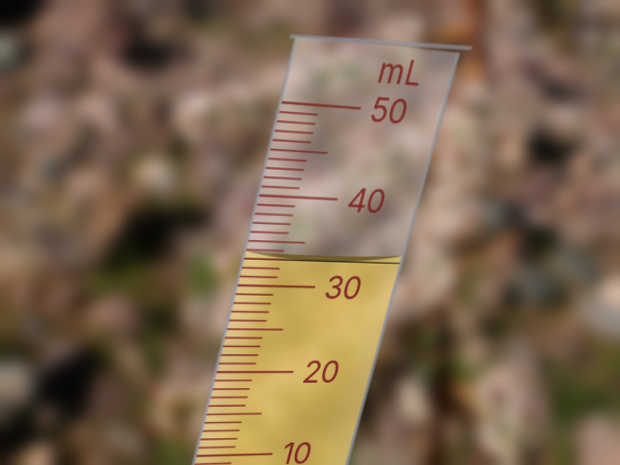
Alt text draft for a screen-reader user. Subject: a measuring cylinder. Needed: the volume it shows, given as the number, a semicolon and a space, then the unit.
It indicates 33; mL
